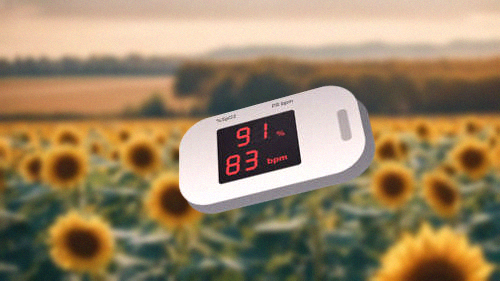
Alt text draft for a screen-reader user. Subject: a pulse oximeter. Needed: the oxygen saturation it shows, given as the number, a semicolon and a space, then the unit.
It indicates 91; %
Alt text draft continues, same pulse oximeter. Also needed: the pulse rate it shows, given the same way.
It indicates 83; bpm
